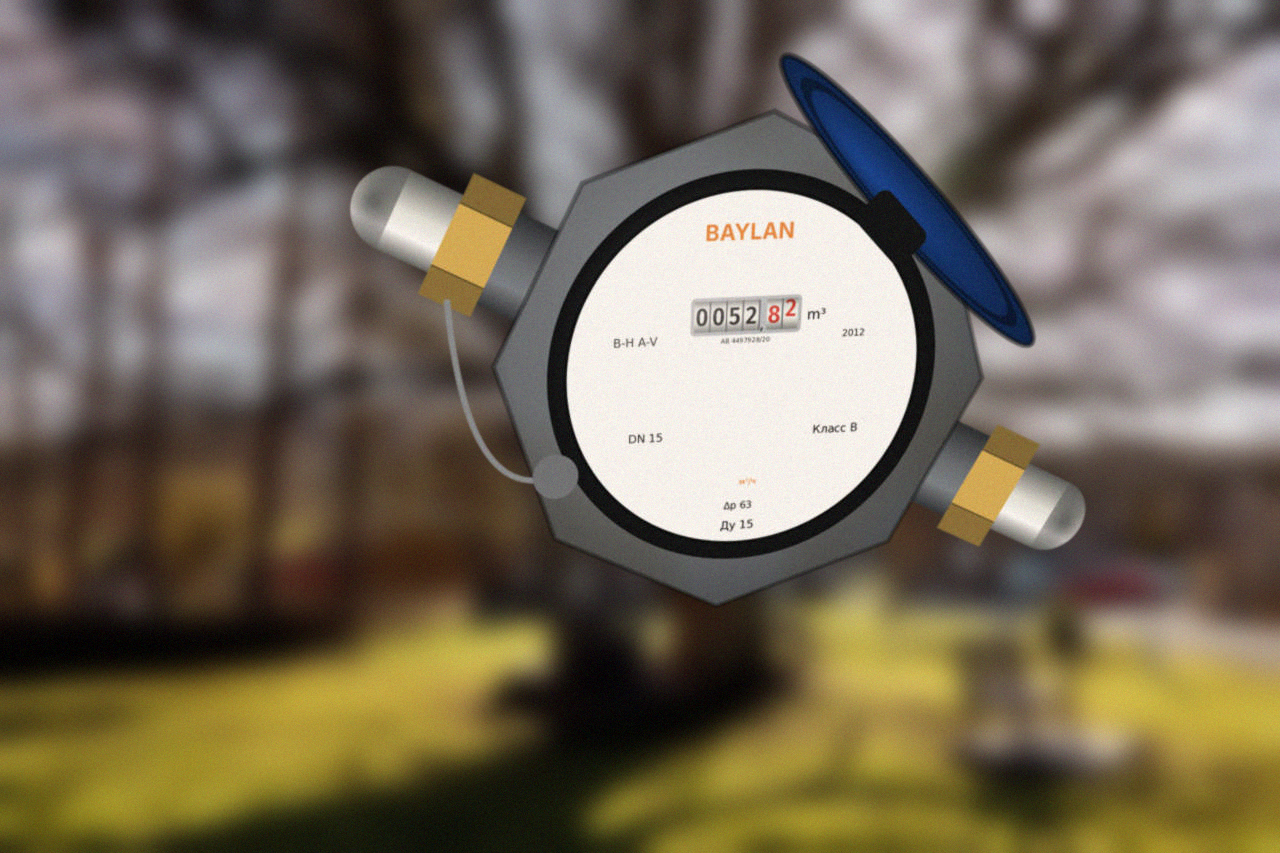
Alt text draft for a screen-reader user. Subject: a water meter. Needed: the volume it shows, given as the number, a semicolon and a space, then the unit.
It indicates 52.82; m³
